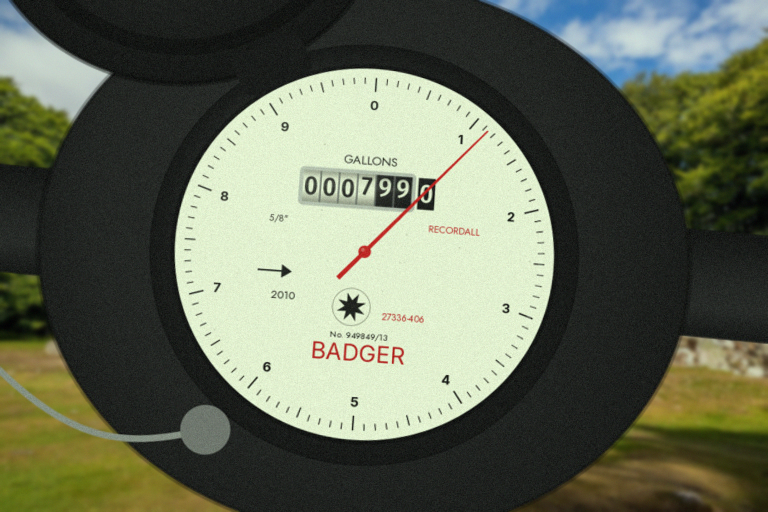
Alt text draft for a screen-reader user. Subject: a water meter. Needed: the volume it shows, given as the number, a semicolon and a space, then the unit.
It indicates 7991.1; gal
